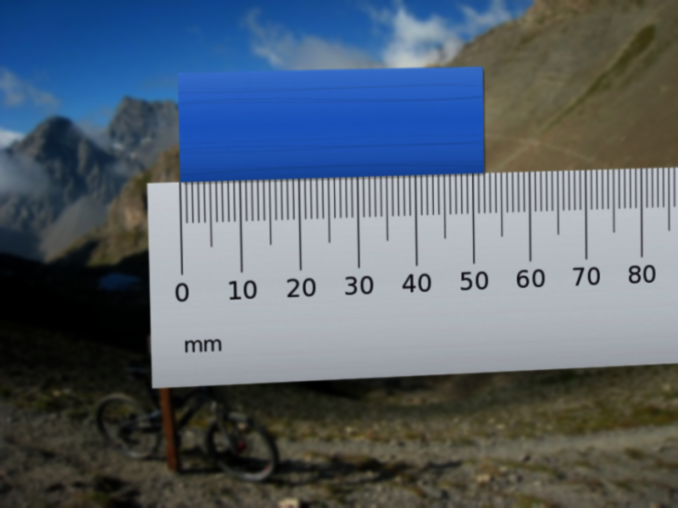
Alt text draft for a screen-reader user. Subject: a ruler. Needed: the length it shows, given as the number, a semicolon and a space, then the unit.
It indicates 52; mm
